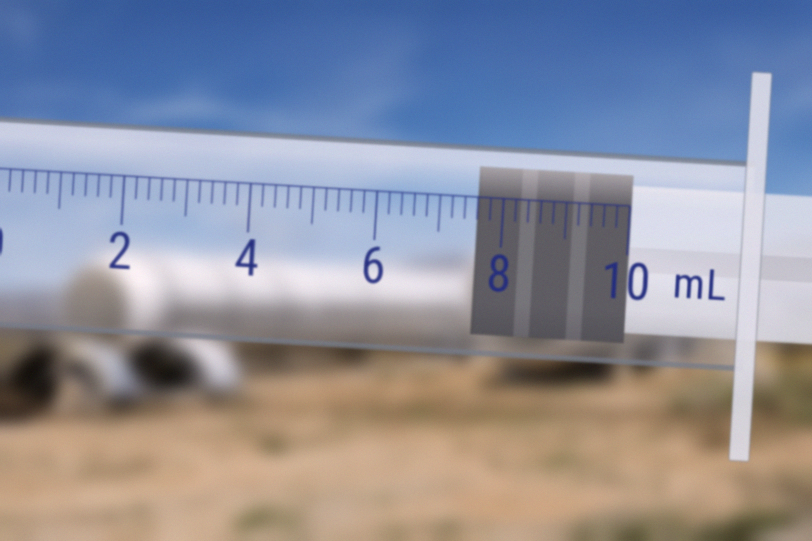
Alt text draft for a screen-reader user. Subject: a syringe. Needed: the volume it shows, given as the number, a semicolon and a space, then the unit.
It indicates 7.6; mL
